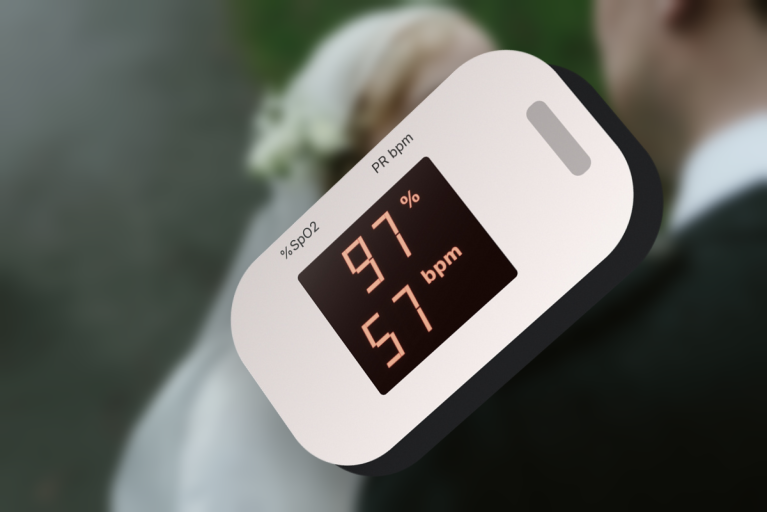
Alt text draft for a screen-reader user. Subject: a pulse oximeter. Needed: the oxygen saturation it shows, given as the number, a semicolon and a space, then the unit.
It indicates 97; %
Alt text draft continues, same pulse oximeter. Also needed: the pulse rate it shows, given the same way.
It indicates 57; bpm
